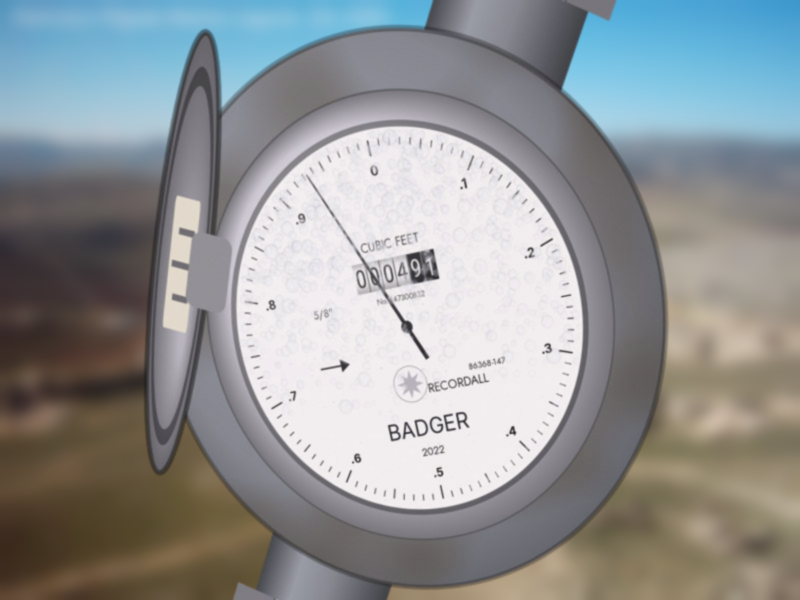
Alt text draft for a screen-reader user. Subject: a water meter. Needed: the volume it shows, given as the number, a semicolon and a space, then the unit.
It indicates 490.93; ft³
